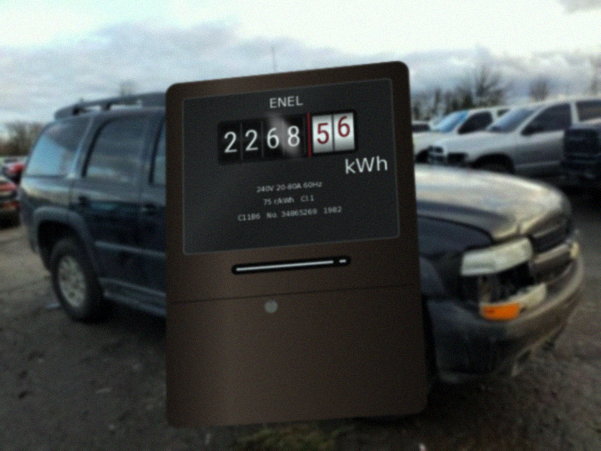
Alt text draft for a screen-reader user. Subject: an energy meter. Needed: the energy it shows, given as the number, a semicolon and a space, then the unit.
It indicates 2268.56; kWh
